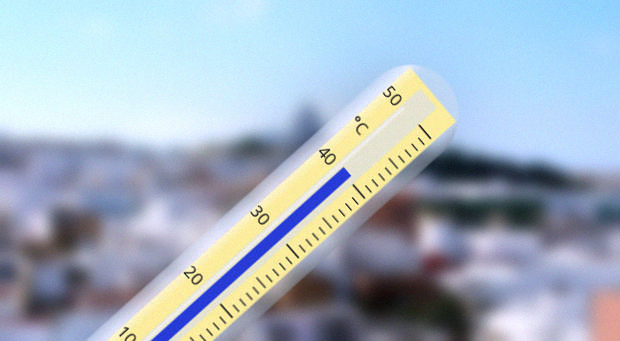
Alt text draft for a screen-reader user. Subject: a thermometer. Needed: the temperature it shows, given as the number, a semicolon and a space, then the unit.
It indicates 40.5; °C
